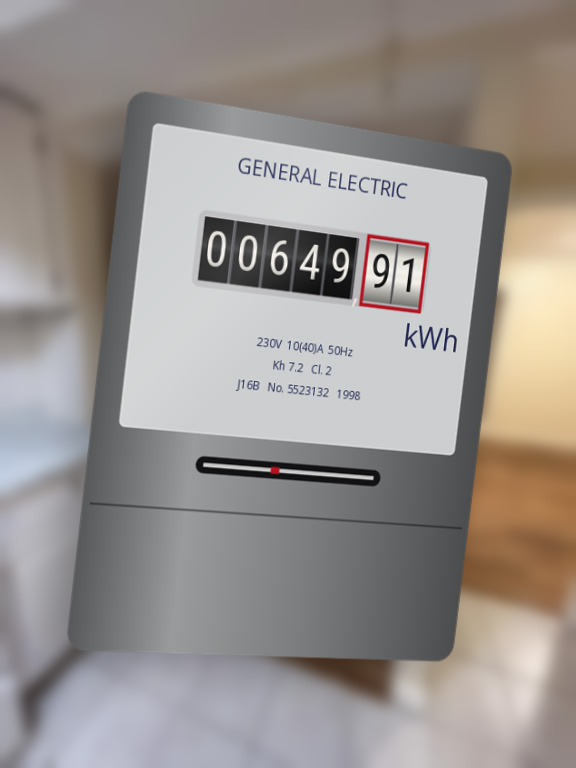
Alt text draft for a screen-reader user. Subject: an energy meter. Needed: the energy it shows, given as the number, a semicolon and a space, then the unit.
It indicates 649.91; kWh
